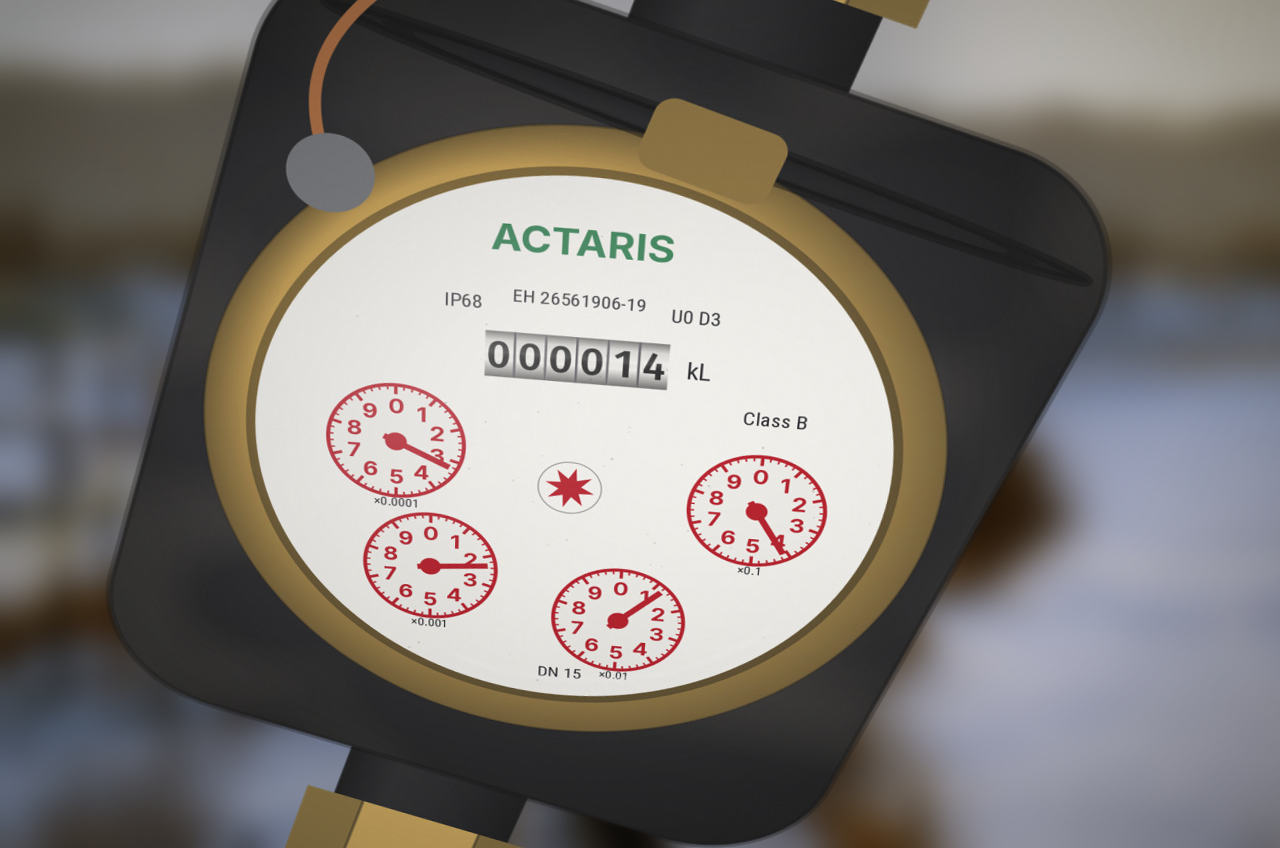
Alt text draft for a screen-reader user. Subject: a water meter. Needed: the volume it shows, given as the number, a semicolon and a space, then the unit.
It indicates 14.4123; kL
